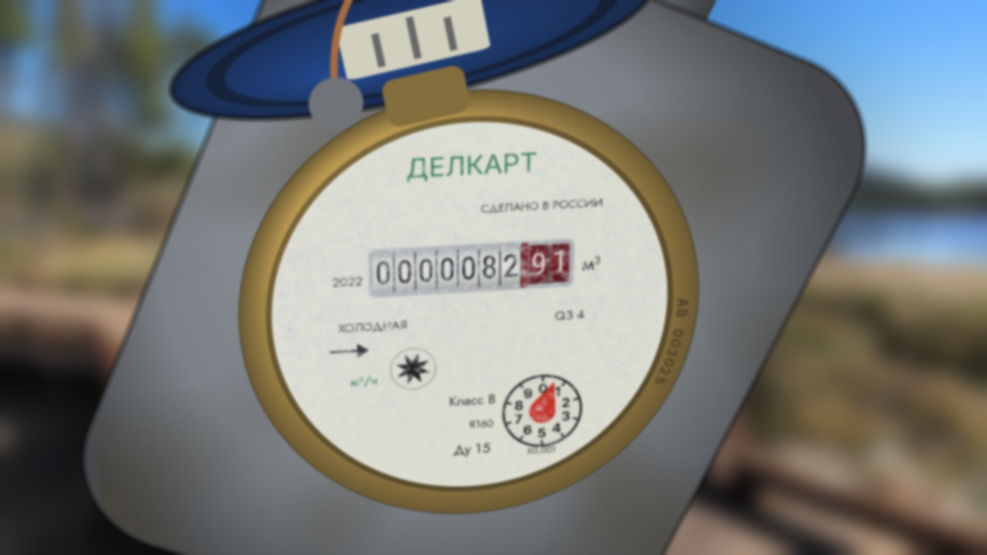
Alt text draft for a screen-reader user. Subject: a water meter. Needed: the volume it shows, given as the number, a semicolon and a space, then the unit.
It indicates 82.910; m³
